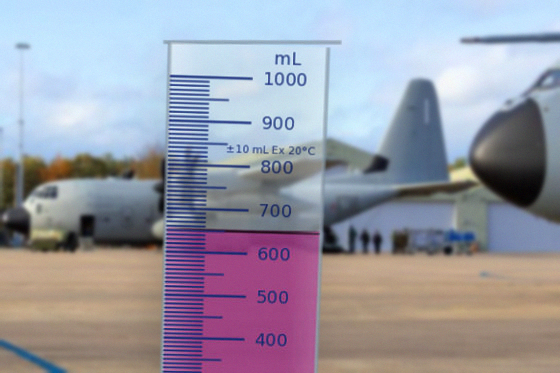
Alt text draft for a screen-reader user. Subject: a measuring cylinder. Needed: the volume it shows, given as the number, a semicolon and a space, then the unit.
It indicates 650; mL
